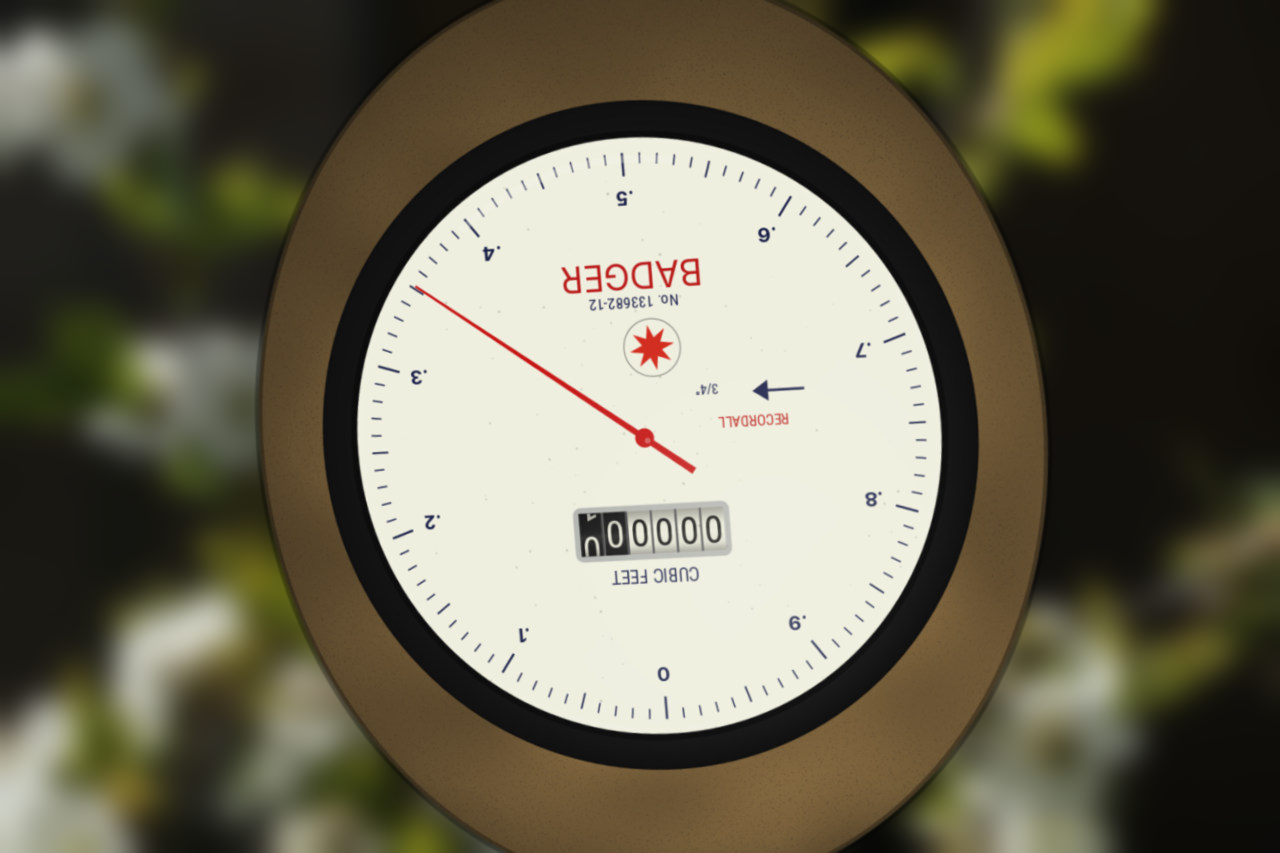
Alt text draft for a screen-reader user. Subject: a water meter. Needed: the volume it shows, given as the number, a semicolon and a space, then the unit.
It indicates 0.35; ft³
